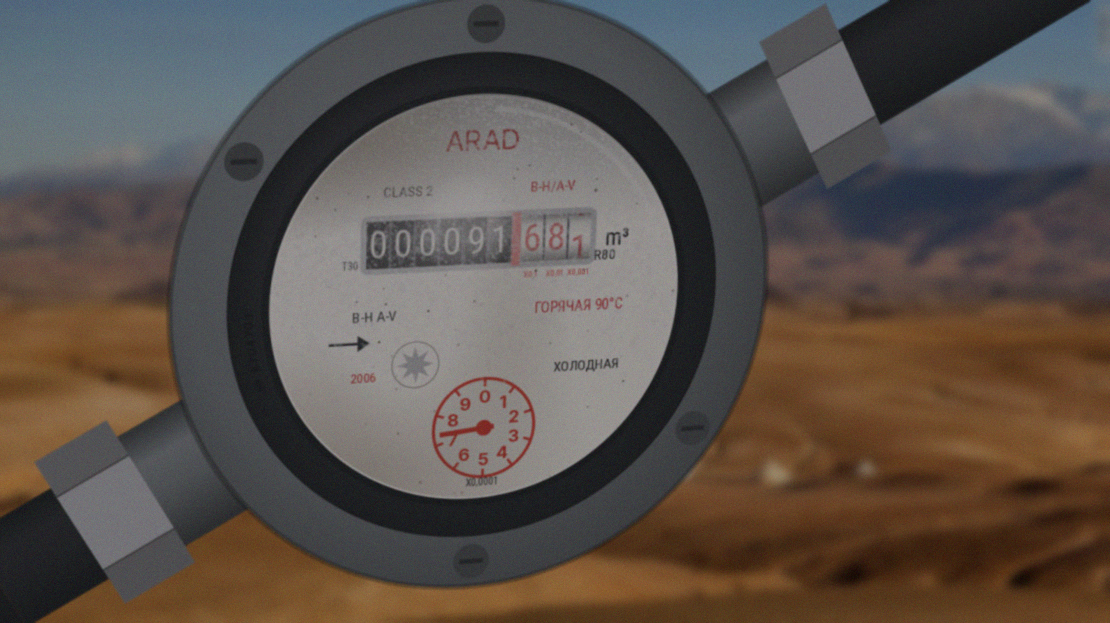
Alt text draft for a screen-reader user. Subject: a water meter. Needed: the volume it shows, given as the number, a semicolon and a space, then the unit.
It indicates 91.6807; m³
